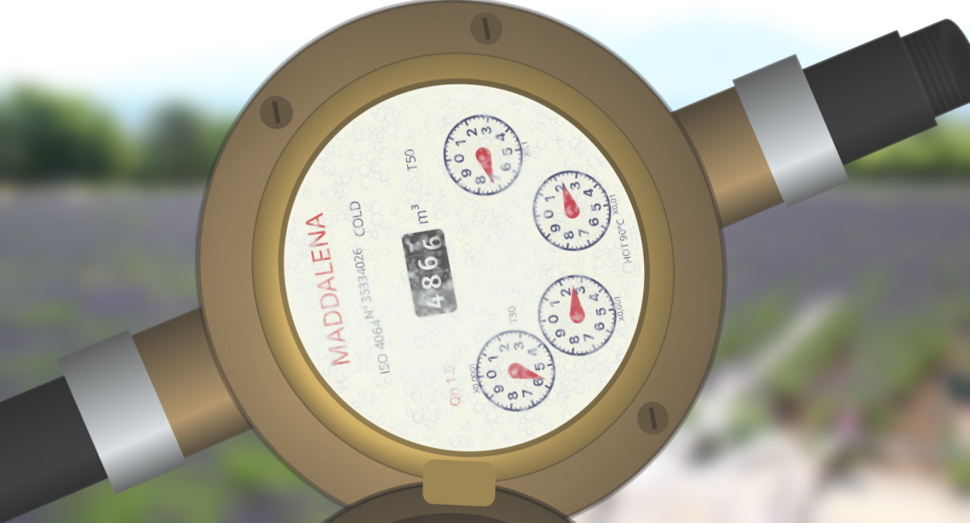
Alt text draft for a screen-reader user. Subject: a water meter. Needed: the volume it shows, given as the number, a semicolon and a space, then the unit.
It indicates 4865.7225; m³
